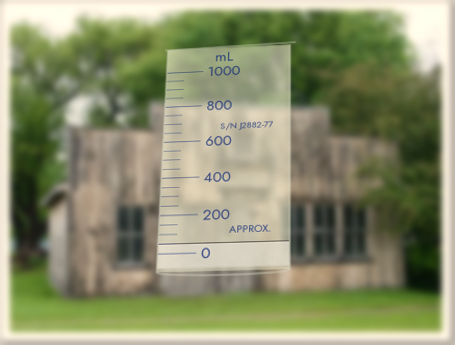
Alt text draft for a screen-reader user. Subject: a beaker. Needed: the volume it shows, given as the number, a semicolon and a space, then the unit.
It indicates 50; mL
